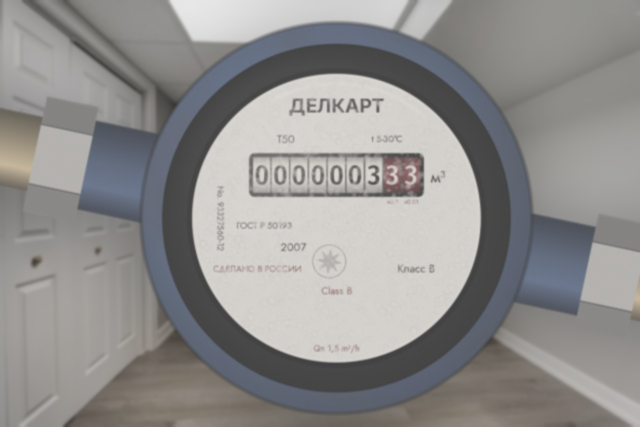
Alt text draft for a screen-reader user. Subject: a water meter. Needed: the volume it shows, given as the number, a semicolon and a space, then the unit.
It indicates 3.33; m³
